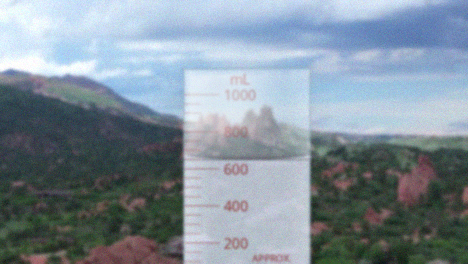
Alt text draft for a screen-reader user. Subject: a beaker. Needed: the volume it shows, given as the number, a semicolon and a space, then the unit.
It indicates 650; mL
